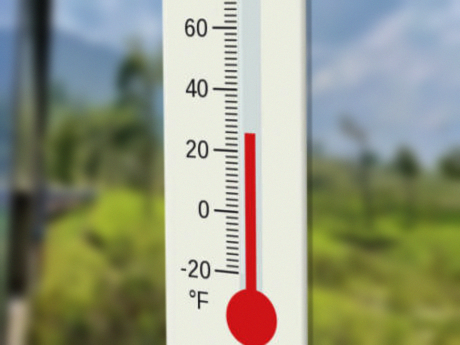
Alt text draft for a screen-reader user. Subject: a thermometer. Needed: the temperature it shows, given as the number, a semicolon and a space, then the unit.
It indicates 26; °F
